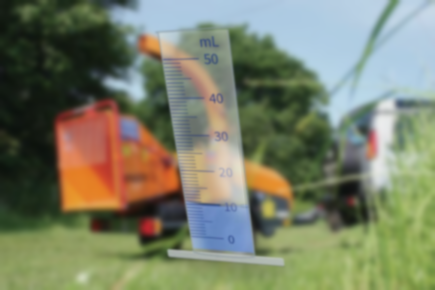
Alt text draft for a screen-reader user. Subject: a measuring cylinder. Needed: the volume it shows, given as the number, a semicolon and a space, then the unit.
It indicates 10; mL
